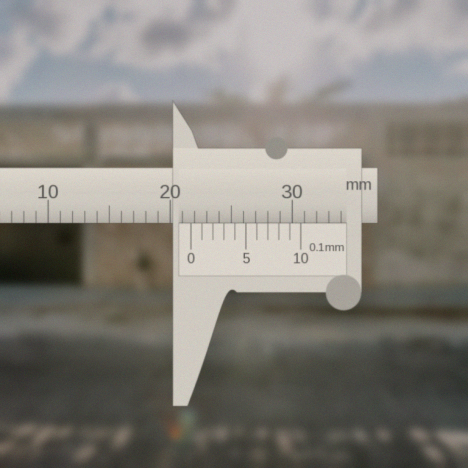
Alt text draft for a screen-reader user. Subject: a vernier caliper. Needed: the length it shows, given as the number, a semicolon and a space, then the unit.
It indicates 21.7; mm
